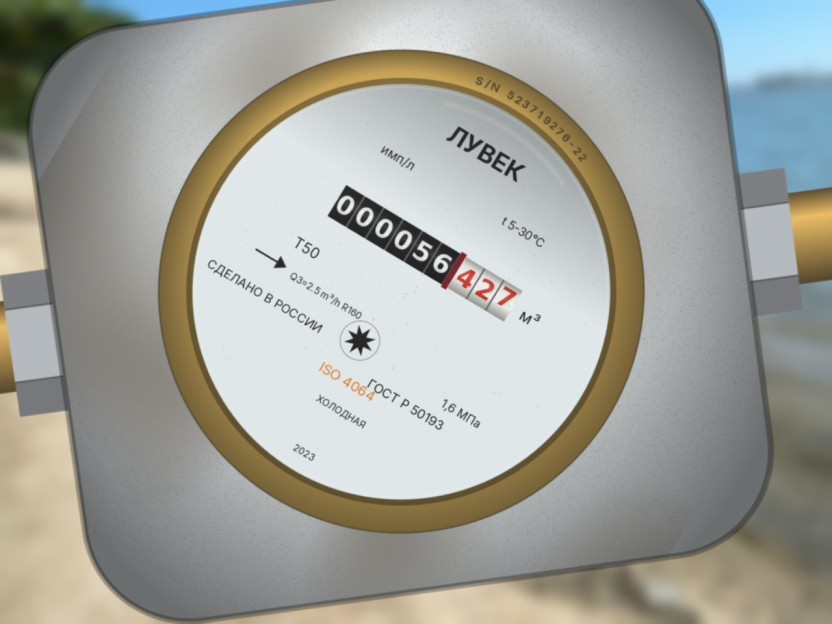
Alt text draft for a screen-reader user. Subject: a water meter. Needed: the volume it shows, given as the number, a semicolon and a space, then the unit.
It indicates 56.427; m³
